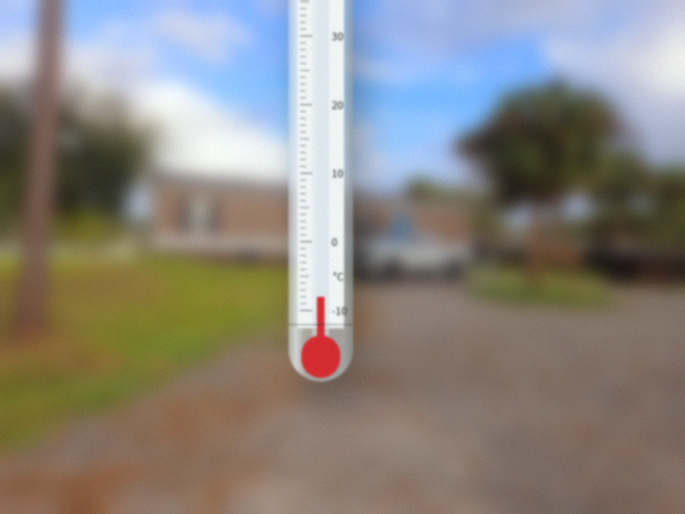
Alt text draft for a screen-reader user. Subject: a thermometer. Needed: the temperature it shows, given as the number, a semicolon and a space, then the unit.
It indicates -8; °C
